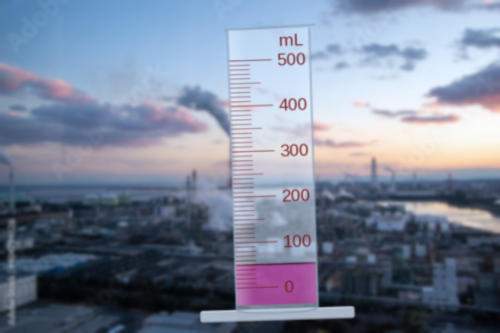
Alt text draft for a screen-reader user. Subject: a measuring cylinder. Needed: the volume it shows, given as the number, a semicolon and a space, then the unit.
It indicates 50; mL
